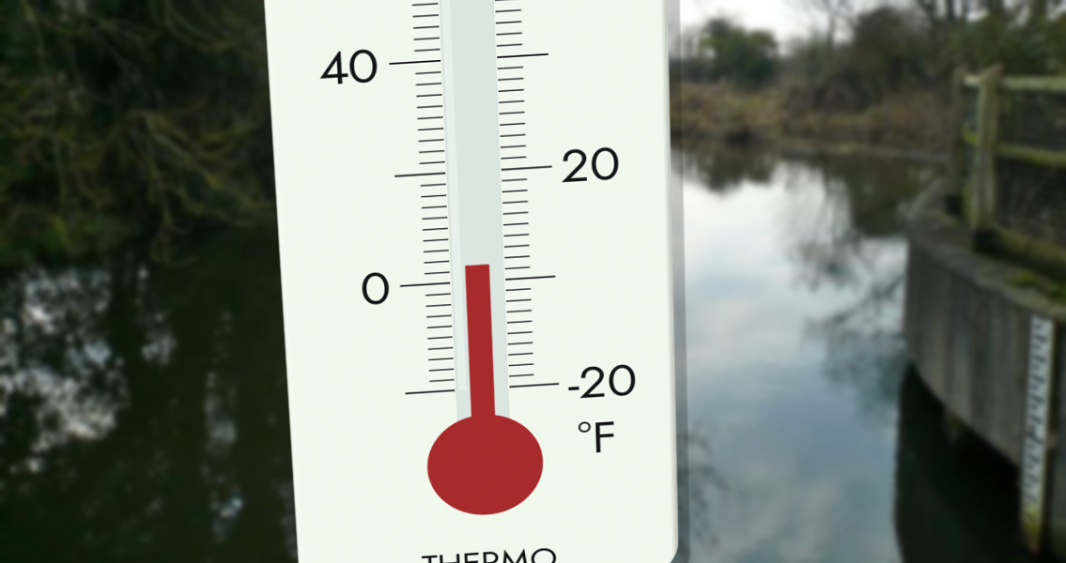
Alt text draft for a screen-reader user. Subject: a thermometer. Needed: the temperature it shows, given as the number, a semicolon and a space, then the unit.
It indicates 3; °F
